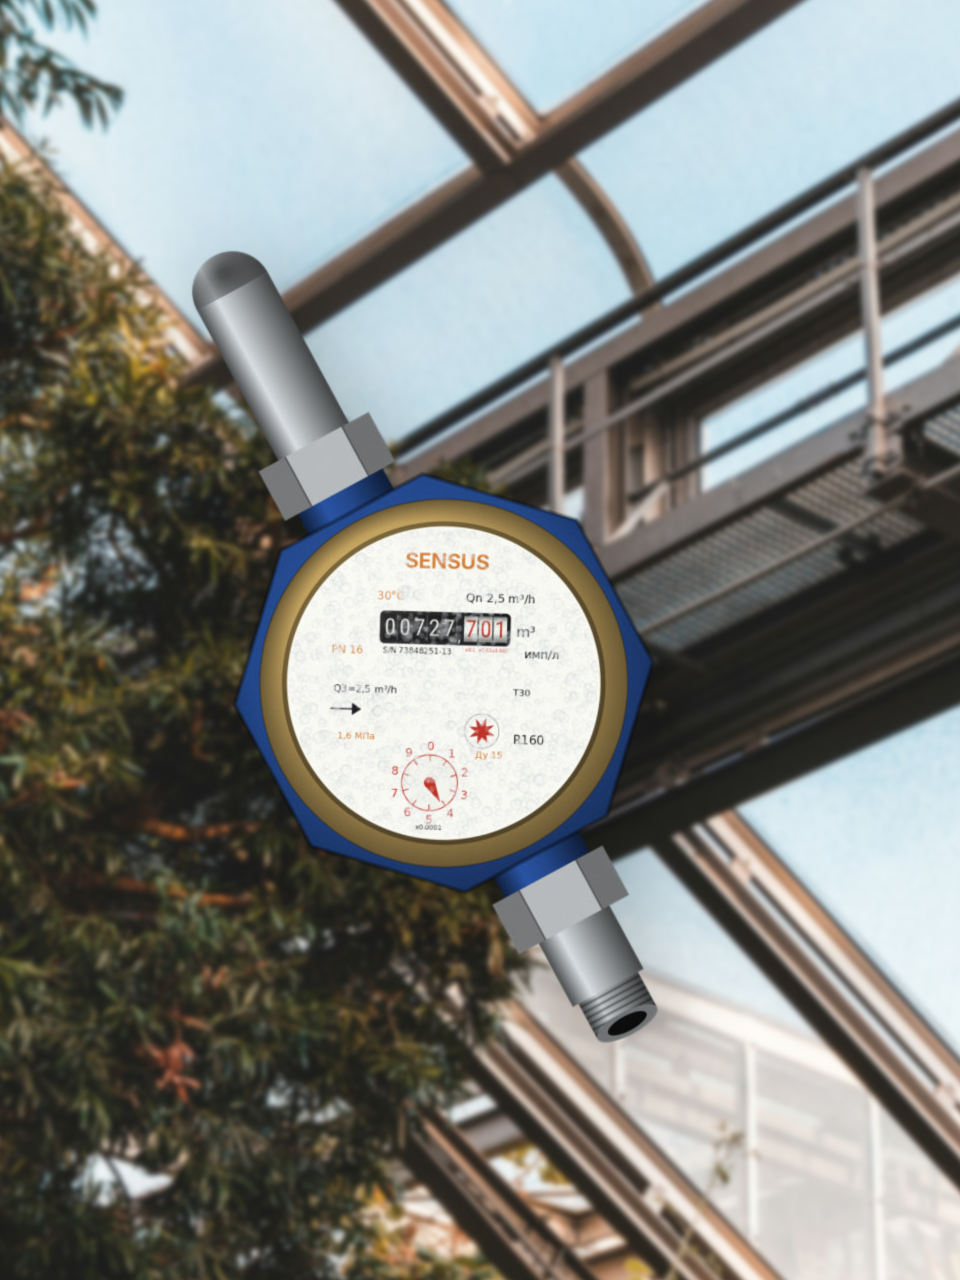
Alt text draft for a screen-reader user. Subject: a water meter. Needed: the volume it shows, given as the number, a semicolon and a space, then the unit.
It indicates 727.7014; m³
